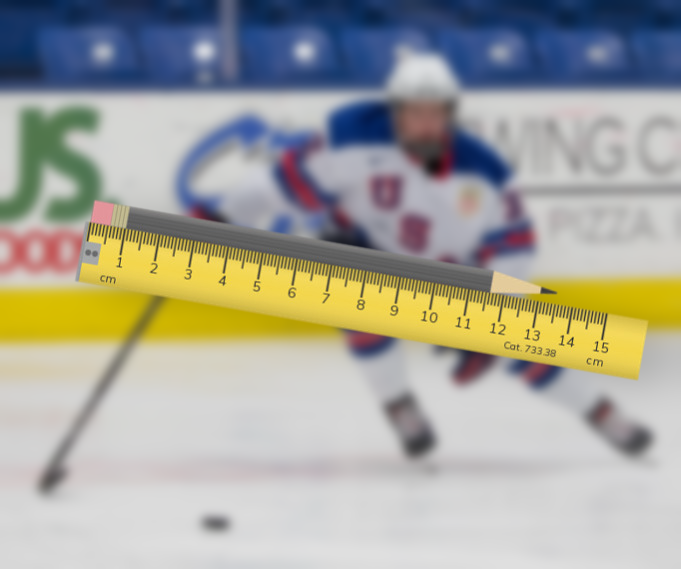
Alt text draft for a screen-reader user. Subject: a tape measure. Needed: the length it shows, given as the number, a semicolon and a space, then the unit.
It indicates 13.5; cm
